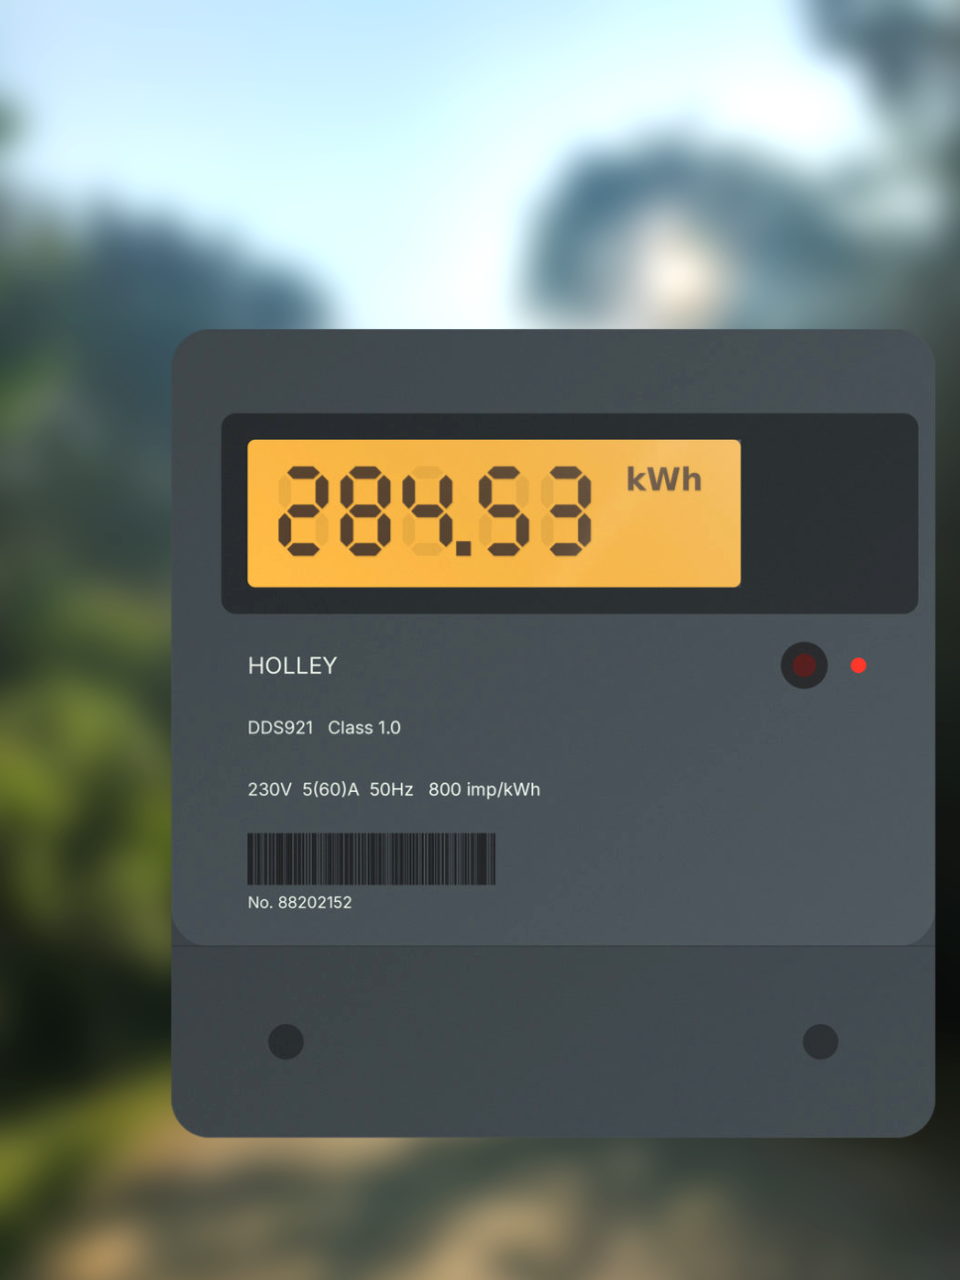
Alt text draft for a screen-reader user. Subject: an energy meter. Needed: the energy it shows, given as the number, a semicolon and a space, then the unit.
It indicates 284.53; kWh
